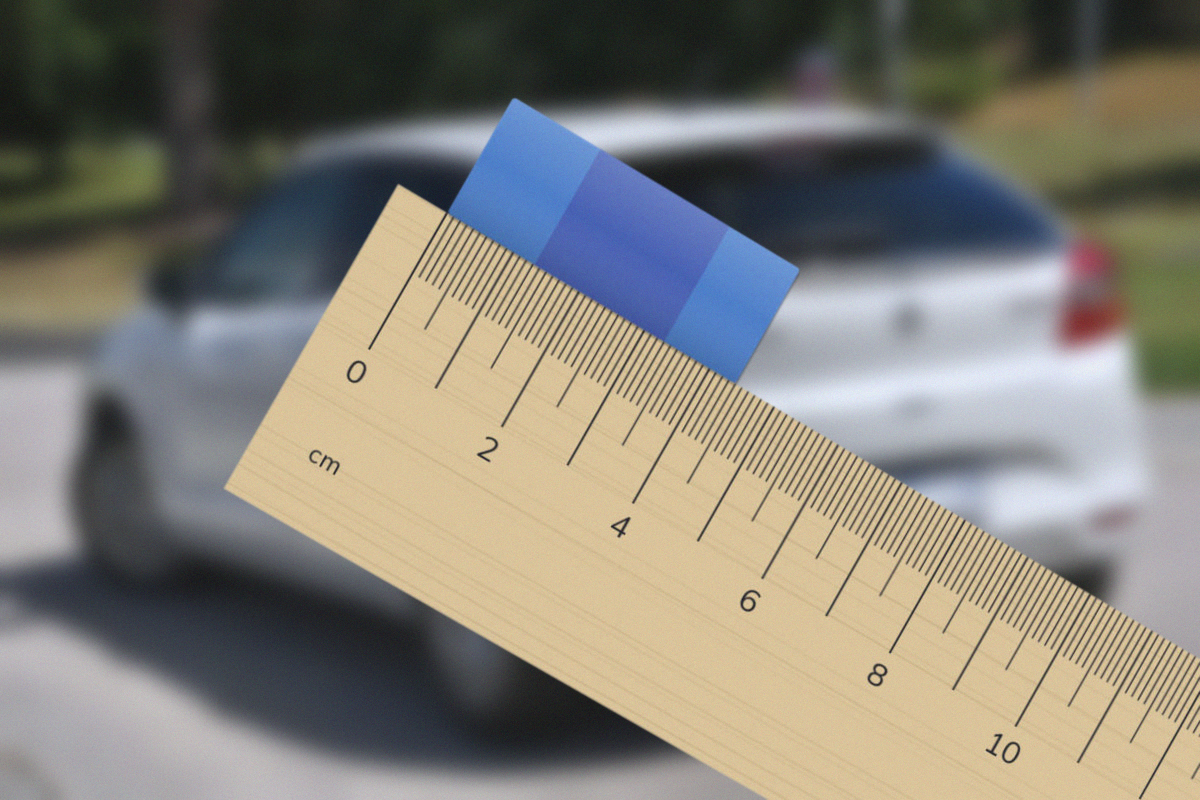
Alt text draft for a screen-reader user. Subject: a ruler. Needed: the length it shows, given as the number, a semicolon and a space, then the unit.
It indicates 4.4; cm
